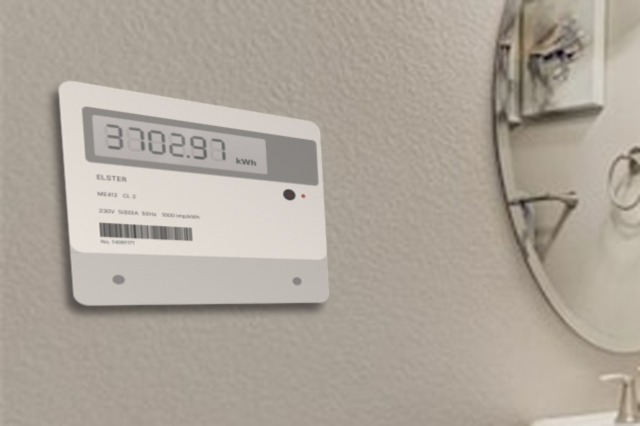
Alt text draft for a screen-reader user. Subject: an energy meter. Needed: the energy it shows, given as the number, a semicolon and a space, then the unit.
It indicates 3702.97; kWh
